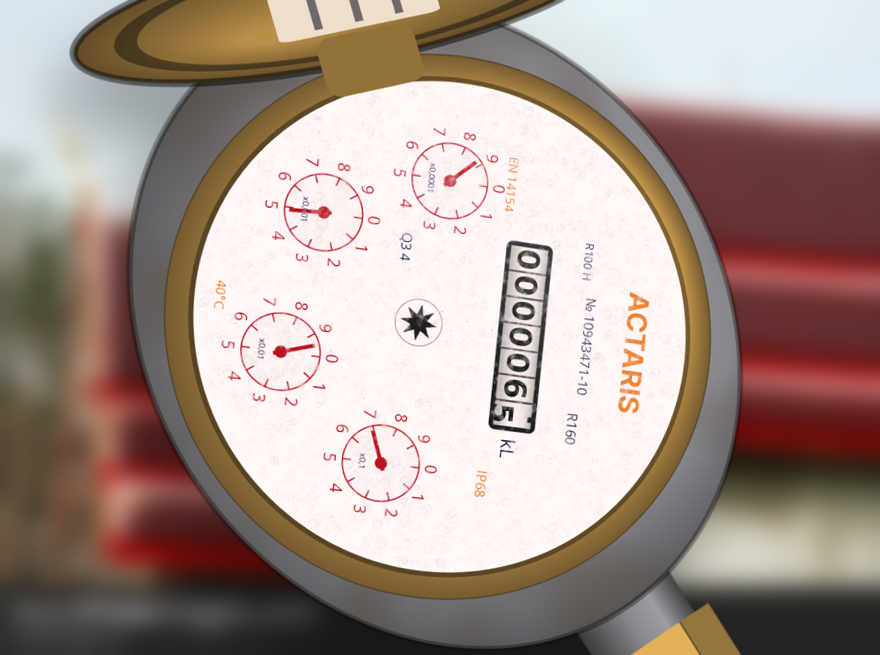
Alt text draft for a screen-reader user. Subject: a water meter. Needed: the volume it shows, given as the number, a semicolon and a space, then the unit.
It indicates 64.6948; kL
